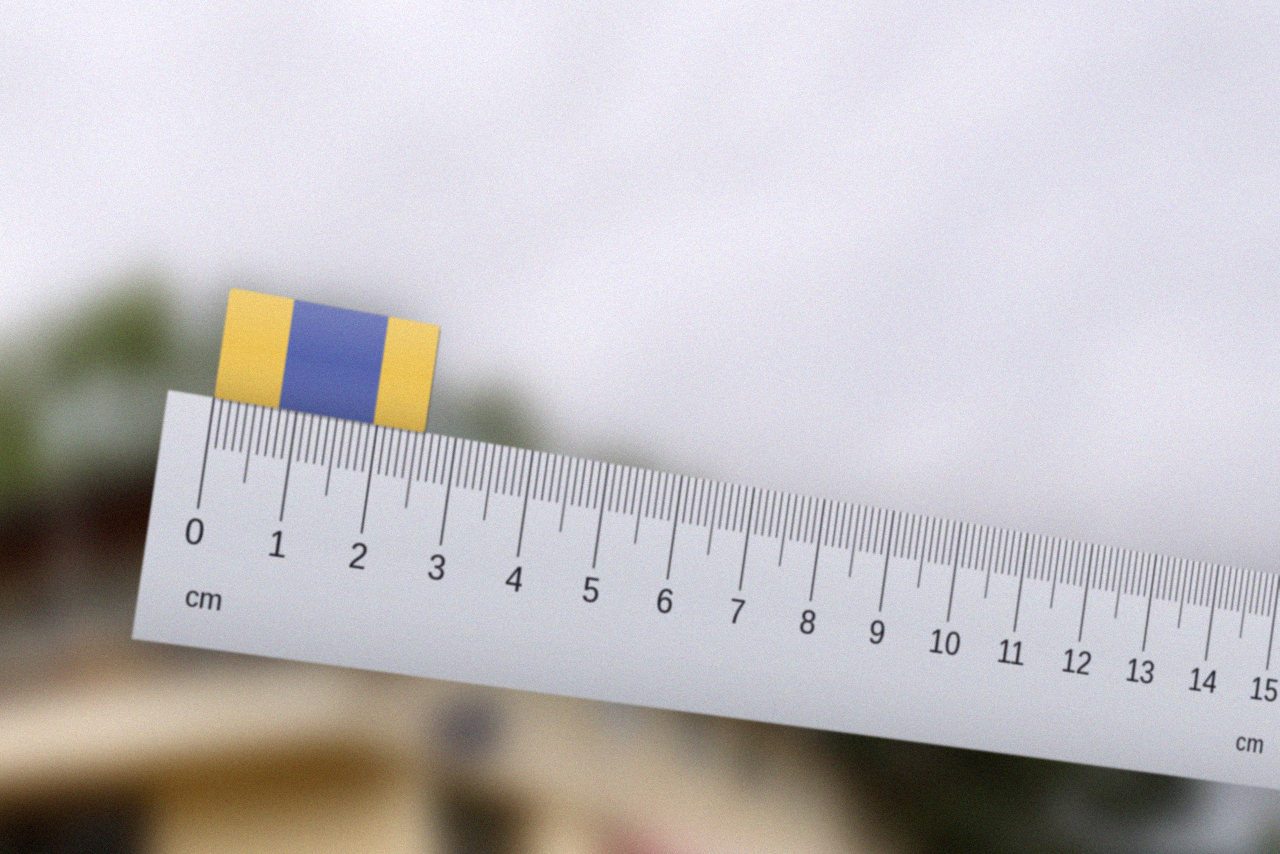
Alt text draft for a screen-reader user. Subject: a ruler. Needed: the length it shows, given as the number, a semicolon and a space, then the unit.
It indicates 2.6; cm
